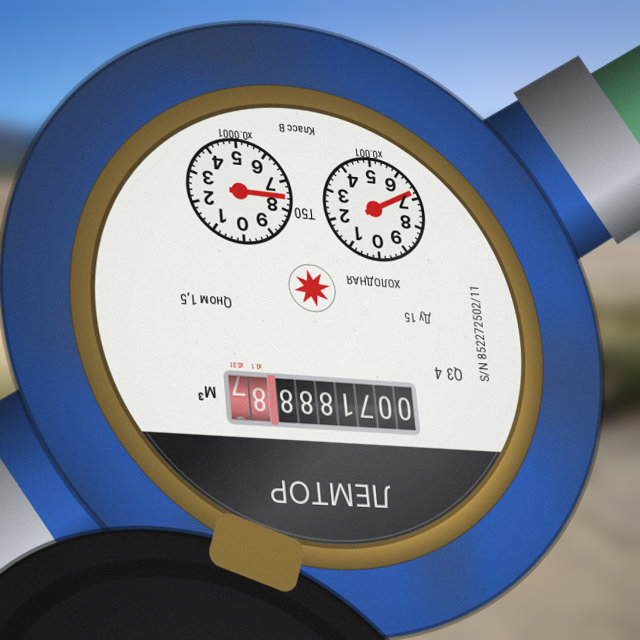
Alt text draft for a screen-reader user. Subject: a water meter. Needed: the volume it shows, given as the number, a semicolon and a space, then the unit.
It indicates 71888.8667; m³
